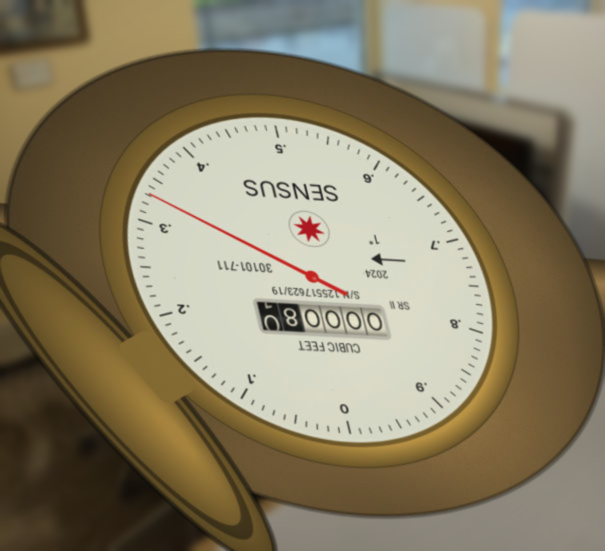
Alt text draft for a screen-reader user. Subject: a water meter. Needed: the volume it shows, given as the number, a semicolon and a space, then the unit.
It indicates 80.33; ft³
